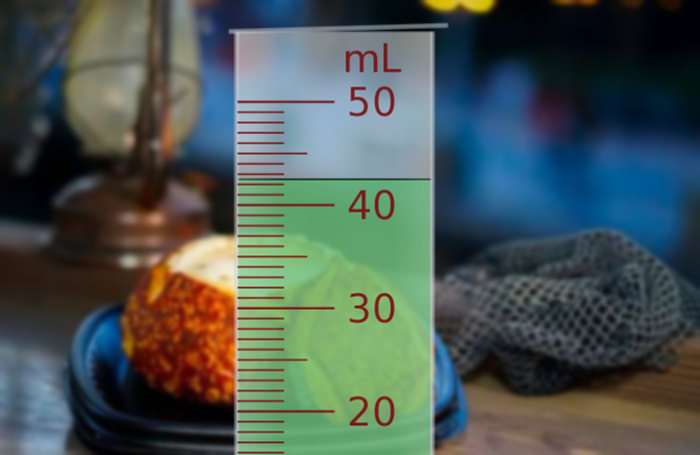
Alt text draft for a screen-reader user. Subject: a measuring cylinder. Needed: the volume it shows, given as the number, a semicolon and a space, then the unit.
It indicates 42.5; mL
